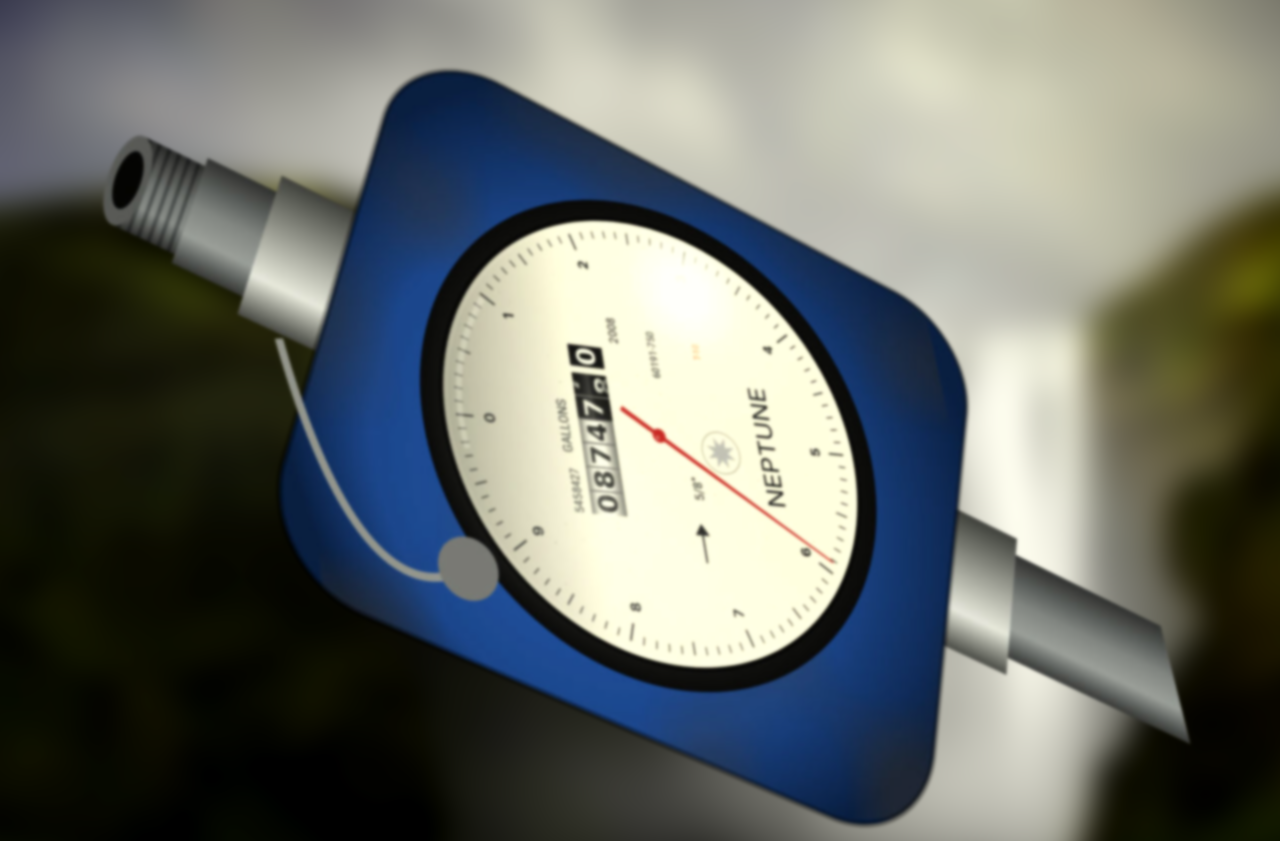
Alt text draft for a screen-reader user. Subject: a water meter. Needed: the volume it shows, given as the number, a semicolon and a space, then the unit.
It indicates 874775.9; gal
